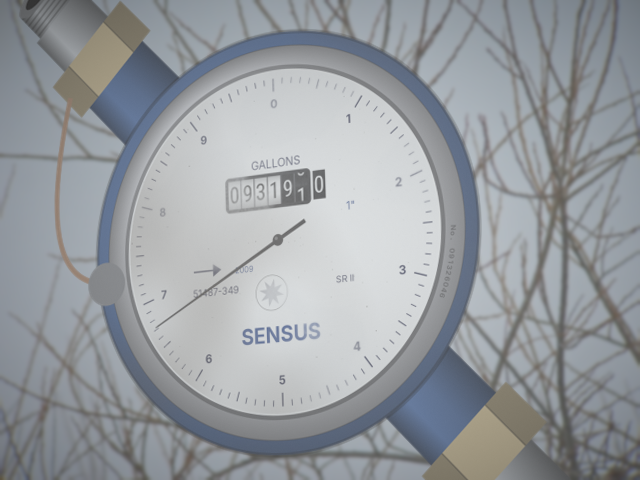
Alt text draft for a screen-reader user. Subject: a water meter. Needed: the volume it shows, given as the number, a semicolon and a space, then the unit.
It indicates 931906.7; gal
